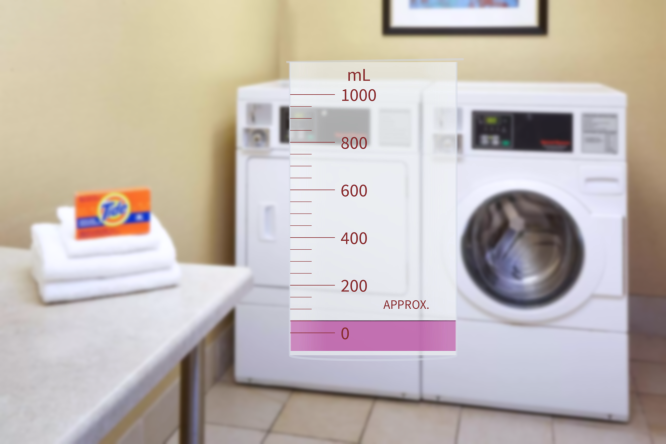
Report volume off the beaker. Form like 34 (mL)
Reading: 50 (mL)
